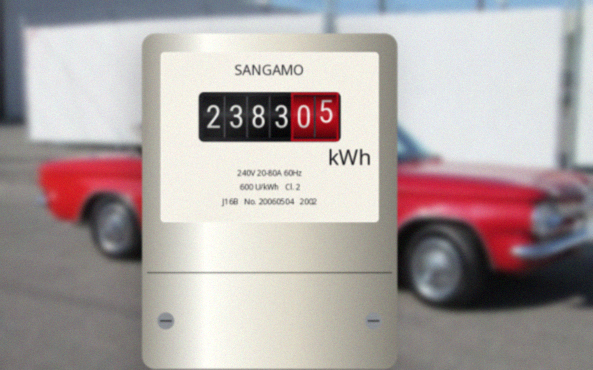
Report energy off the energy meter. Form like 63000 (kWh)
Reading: 2383.05 (kWh)
